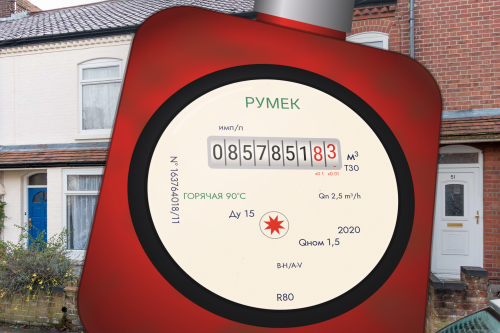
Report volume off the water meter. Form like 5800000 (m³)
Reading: 857851.83 (m³)
